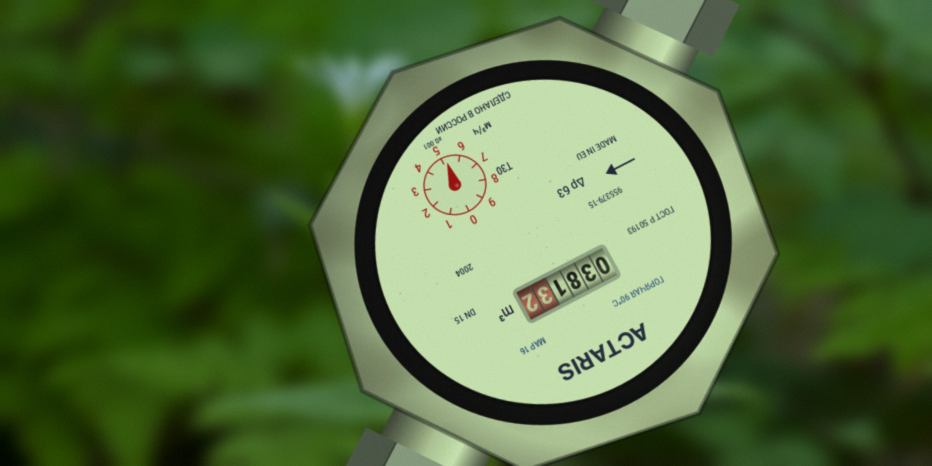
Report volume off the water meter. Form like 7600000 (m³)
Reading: 381.325 (m³)
